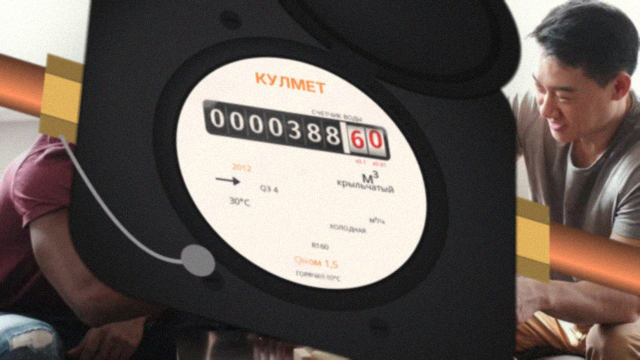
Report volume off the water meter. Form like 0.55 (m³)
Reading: 388.60 (m³)
